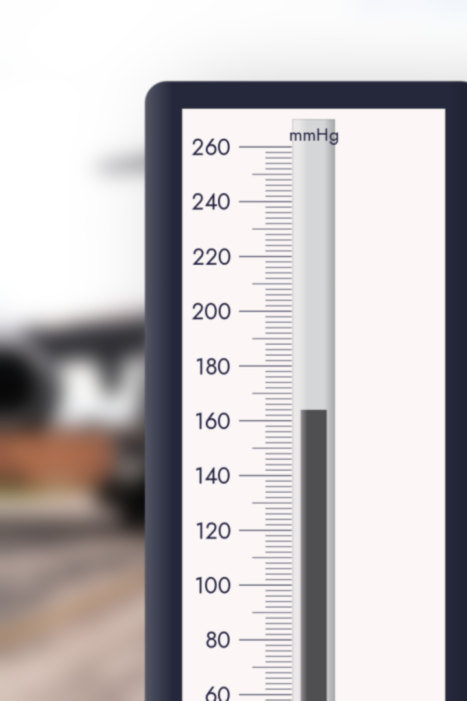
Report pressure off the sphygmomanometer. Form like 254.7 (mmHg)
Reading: 164 (mmHg)
